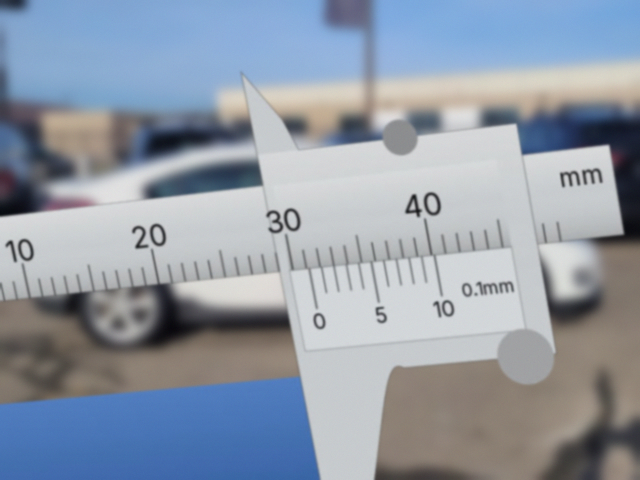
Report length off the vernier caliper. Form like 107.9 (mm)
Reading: 31.2 (mm)
